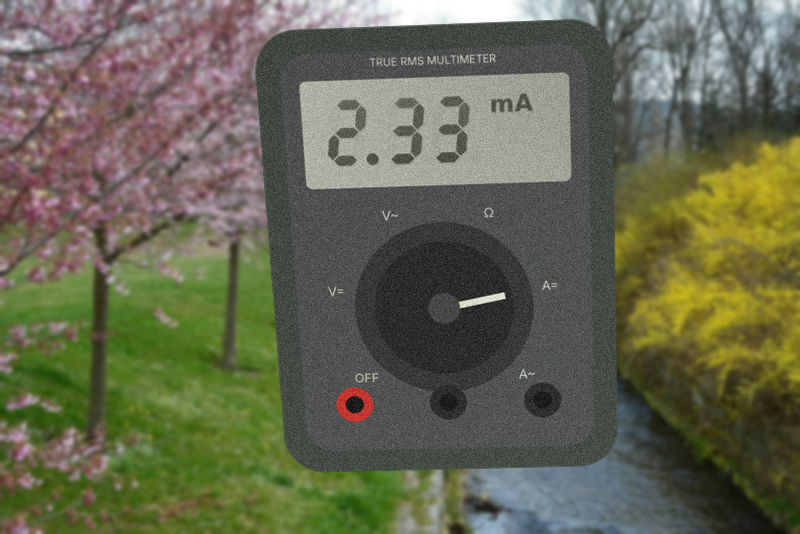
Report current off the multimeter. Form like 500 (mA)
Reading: 2.33 (mA)
